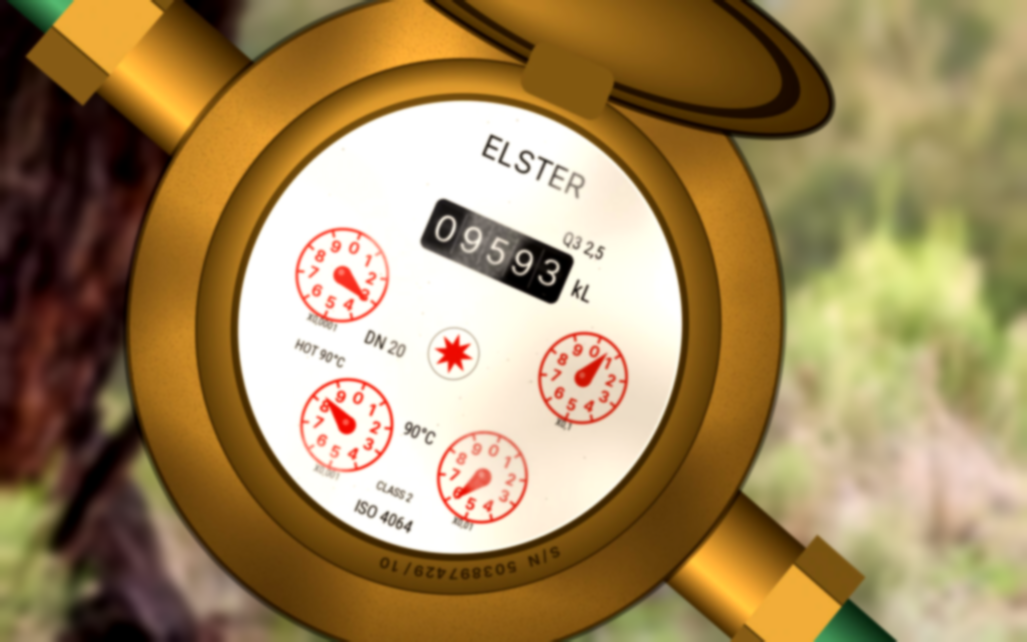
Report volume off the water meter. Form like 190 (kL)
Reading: 9593.0583 (kL)
